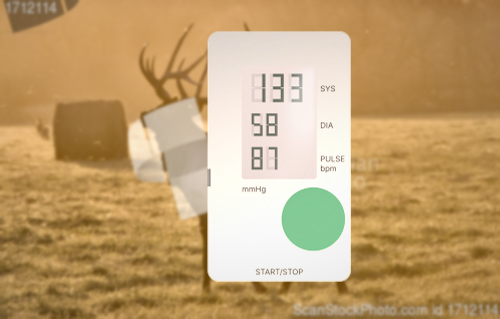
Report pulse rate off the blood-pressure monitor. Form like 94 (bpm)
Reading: 87 (bpm)
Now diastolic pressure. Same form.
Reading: 58 (mmHg)
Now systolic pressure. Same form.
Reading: 133 (mmHg)
